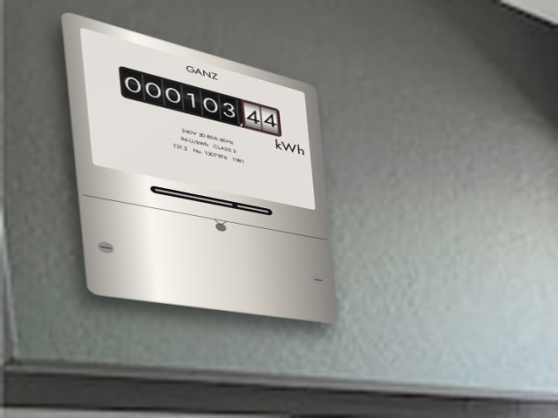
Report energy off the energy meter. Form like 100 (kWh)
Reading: 103.44 (kWh)
